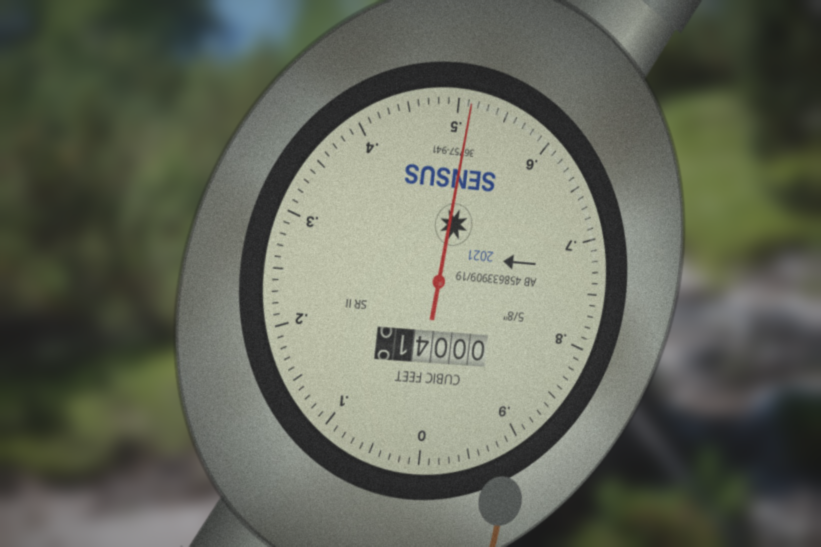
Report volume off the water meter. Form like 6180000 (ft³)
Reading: 418.51 (ft³)
